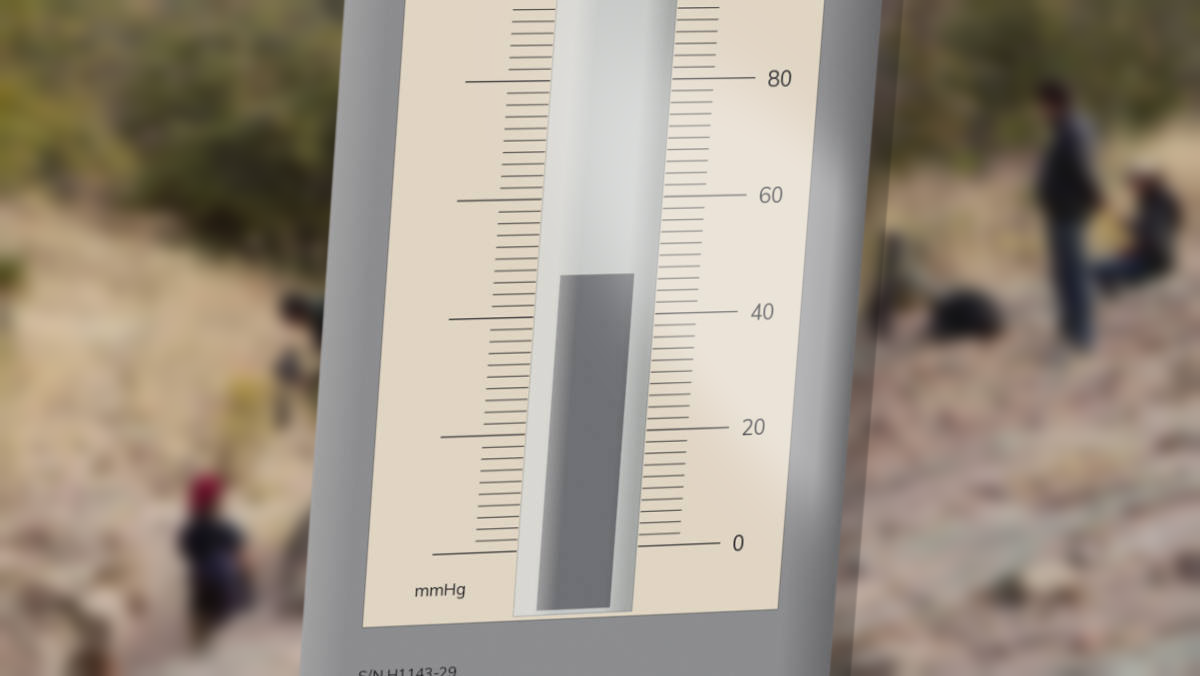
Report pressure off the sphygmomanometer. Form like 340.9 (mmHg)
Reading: 47 (mmHg)
